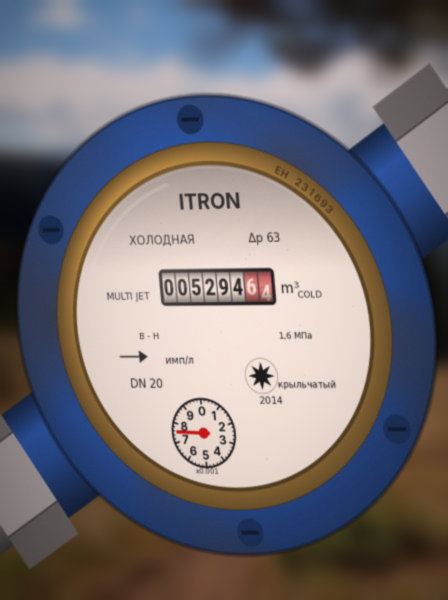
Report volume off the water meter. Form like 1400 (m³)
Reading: 5294.637 (m³)
